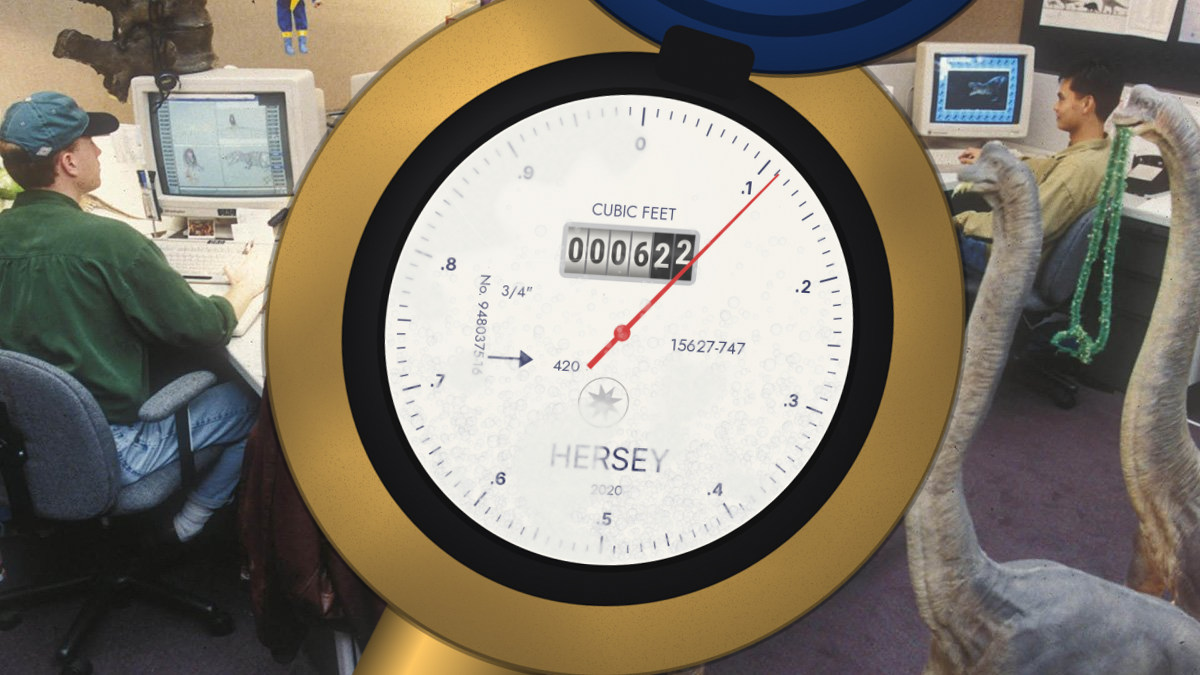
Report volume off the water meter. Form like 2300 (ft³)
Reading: 622.11 (ft³)
